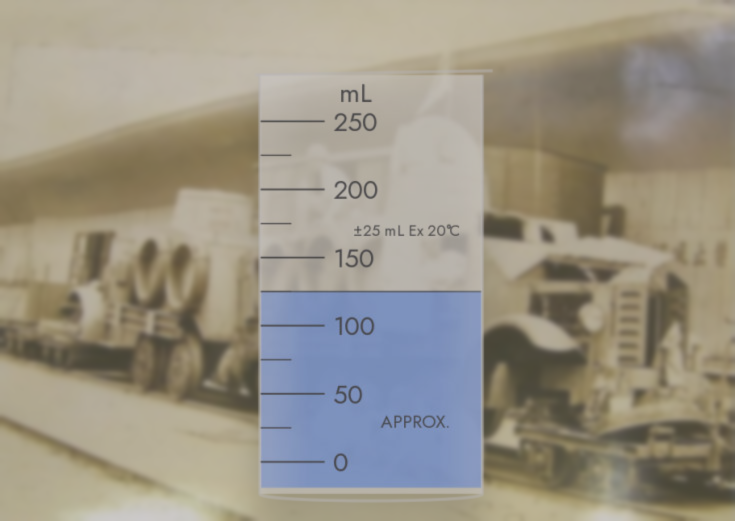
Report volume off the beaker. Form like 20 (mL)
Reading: 125 (mL)
